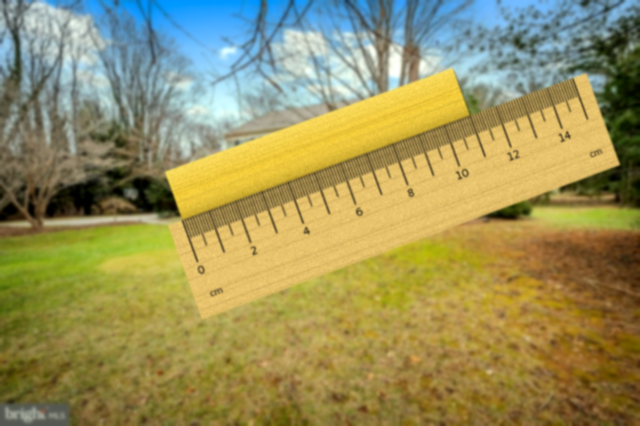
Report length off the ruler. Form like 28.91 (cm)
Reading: 11 (cm)
